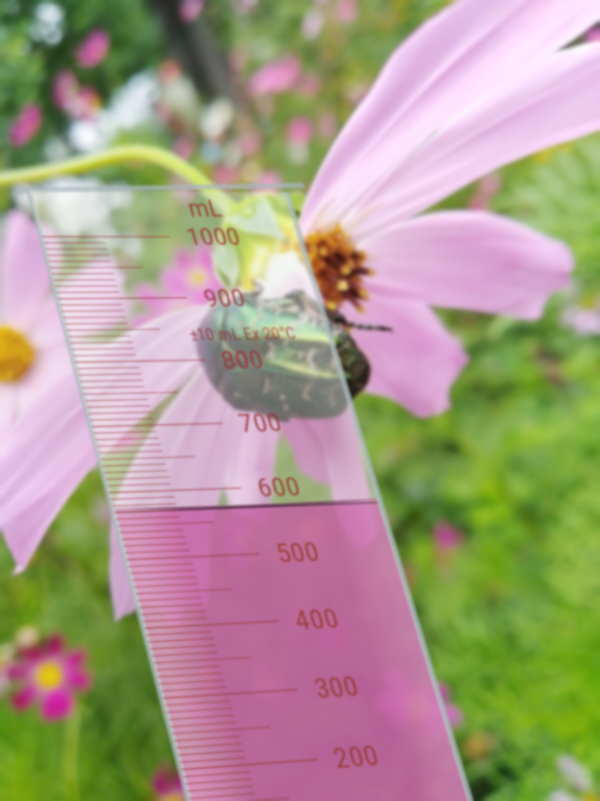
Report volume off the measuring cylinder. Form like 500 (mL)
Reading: 570 (mL)
